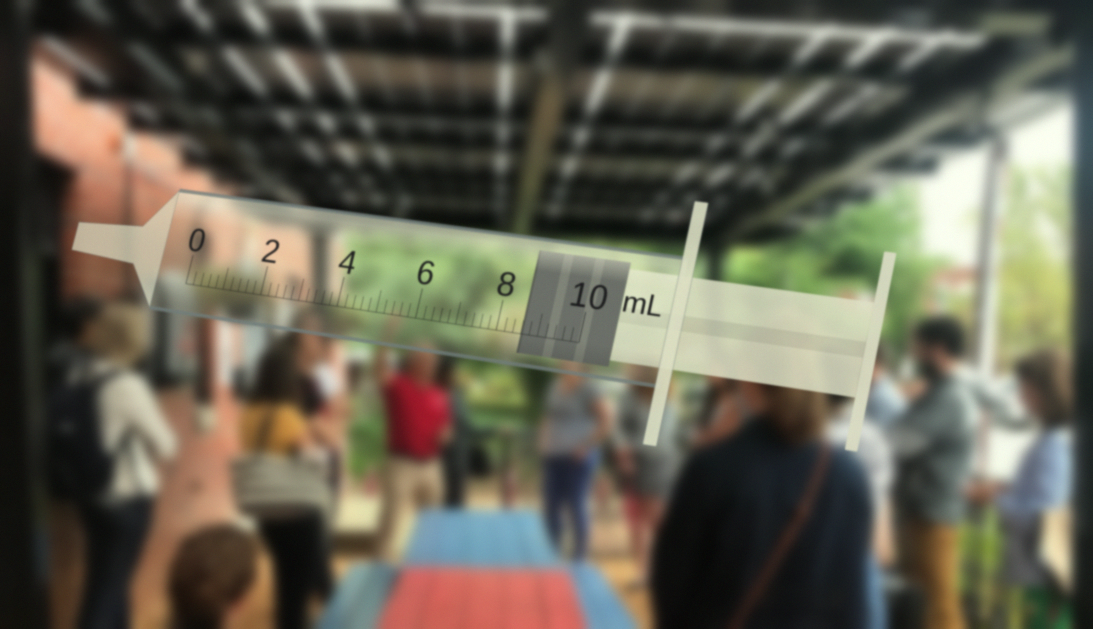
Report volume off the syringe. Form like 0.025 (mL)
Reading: 8.6 (mL)
